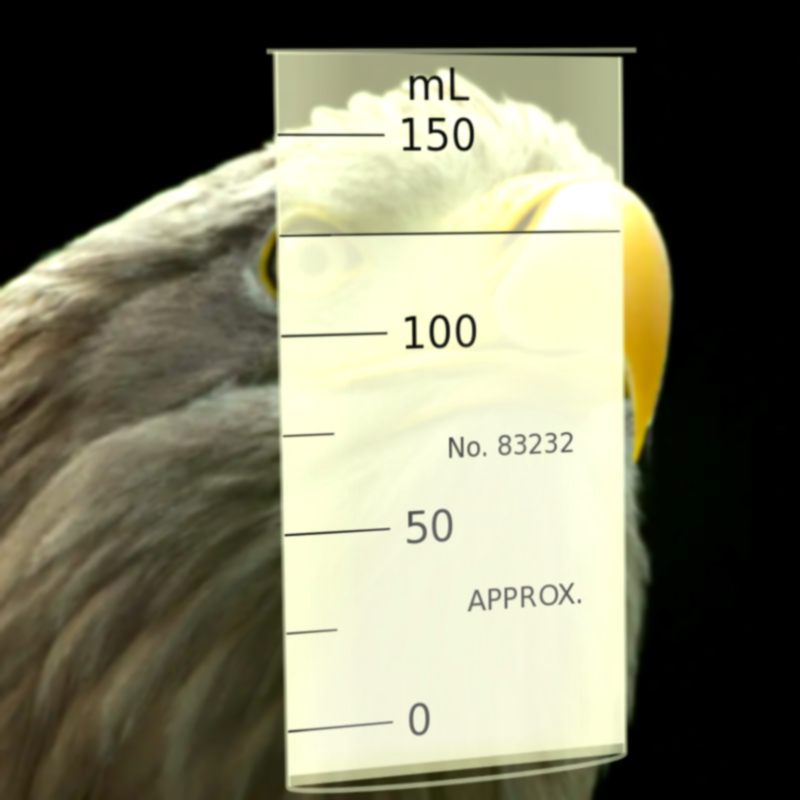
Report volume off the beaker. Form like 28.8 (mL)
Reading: 125 (mL)
